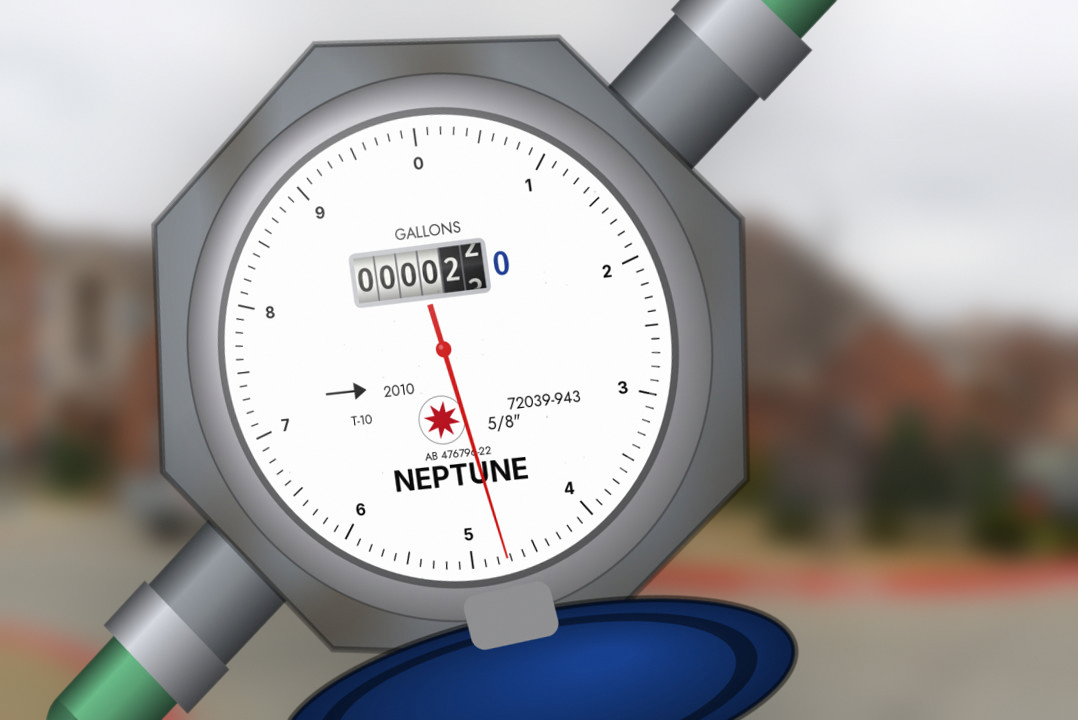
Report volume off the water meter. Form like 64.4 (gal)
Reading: 224.7 (gal)
